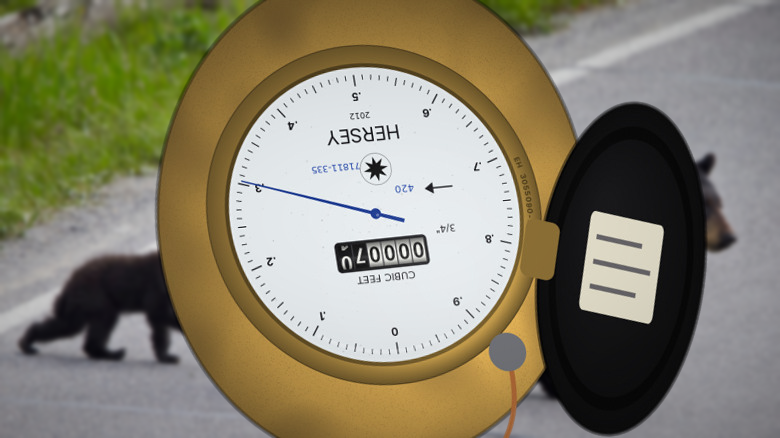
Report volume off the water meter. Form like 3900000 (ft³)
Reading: 70.30 (ft³)
